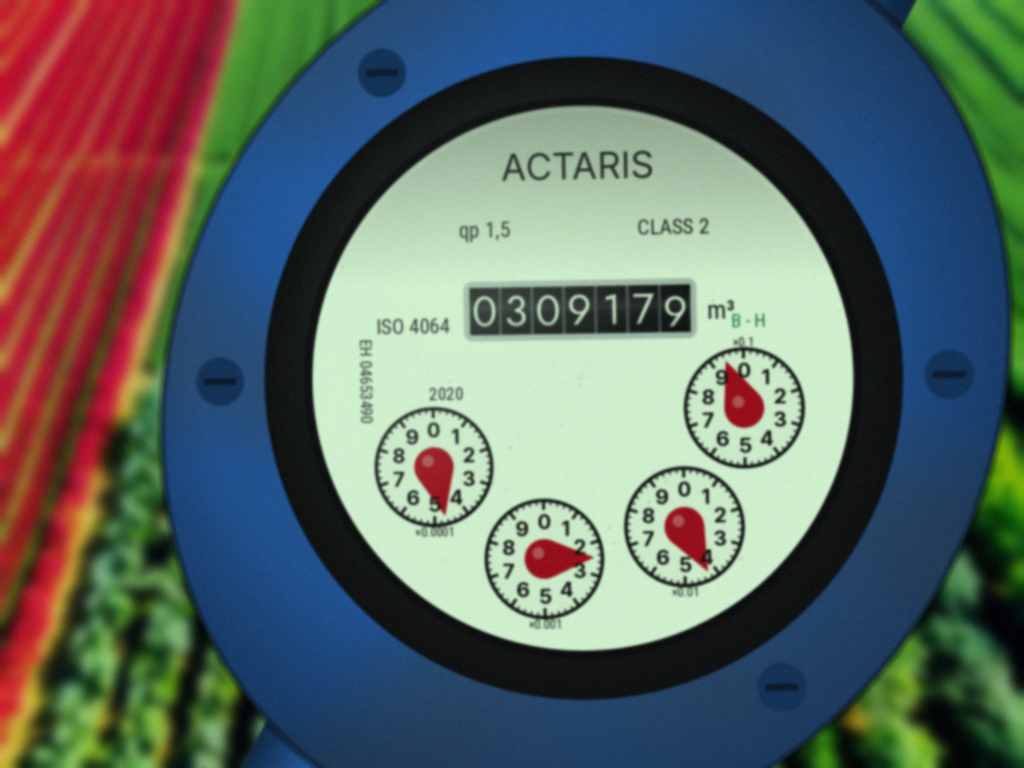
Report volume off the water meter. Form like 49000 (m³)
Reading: 309178.9424 (m³)
